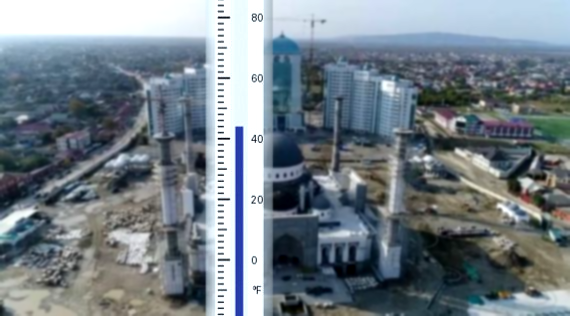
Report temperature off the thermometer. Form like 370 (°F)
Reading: 44 (°F)
